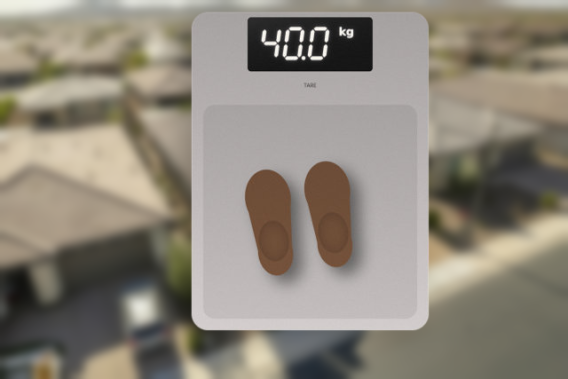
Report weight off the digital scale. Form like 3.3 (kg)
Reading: 40.0 (kg)
